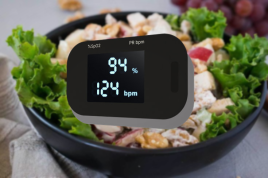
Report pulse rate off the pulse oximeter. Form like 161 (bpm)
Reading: 124 (bpm)
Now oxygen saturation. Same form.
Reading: 94 (%)
